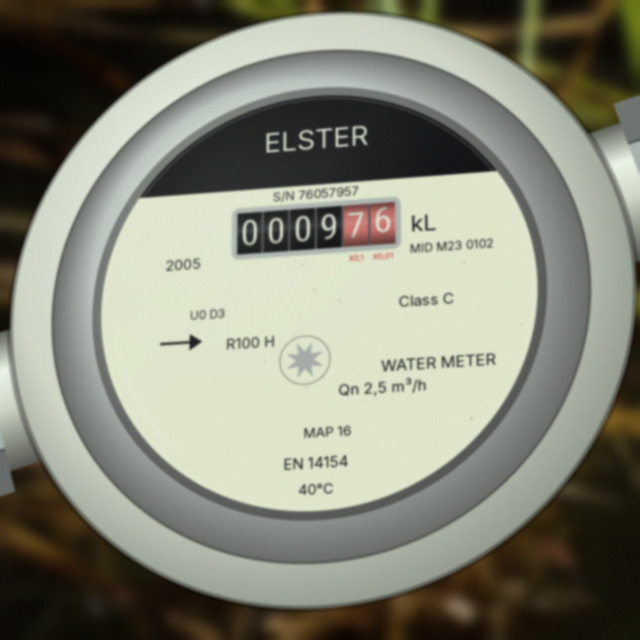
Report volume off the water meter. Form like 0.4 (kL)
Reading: 9.76 (kL)
